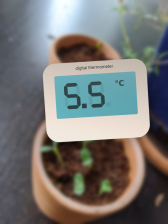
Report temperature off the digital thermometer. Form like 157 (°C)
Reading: 5.5 (°C)
